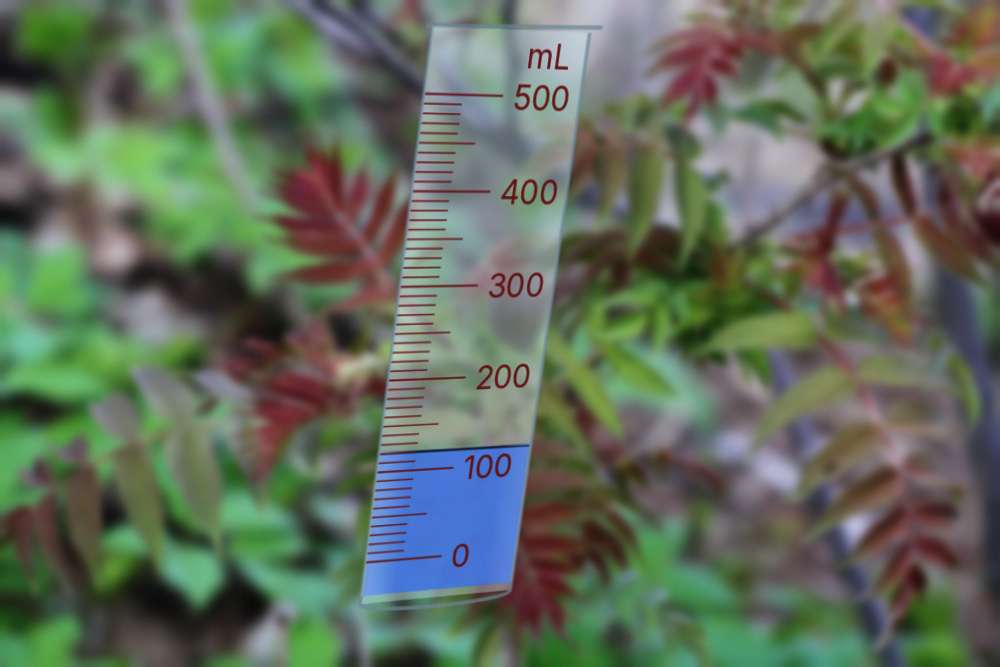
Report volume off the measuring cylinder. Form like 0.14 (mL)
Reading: 120 (mL)
